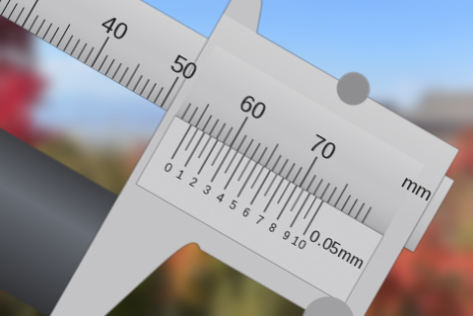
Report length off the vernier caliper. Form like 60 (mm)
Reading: 54.4 (mm)
